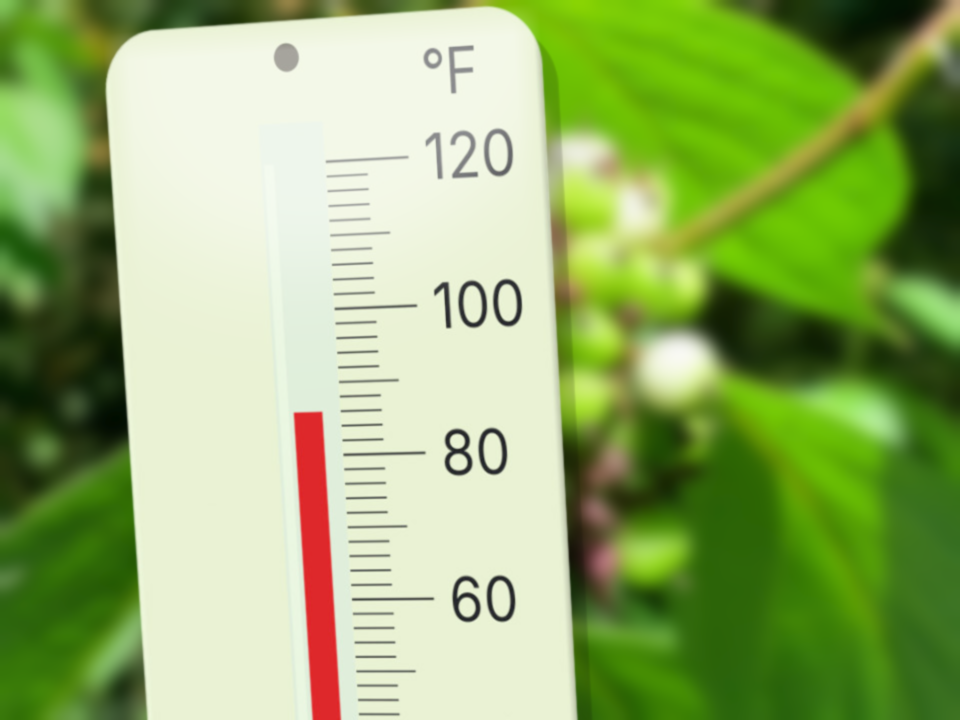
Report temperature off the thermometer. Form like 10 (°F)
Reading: 86 (°F)
